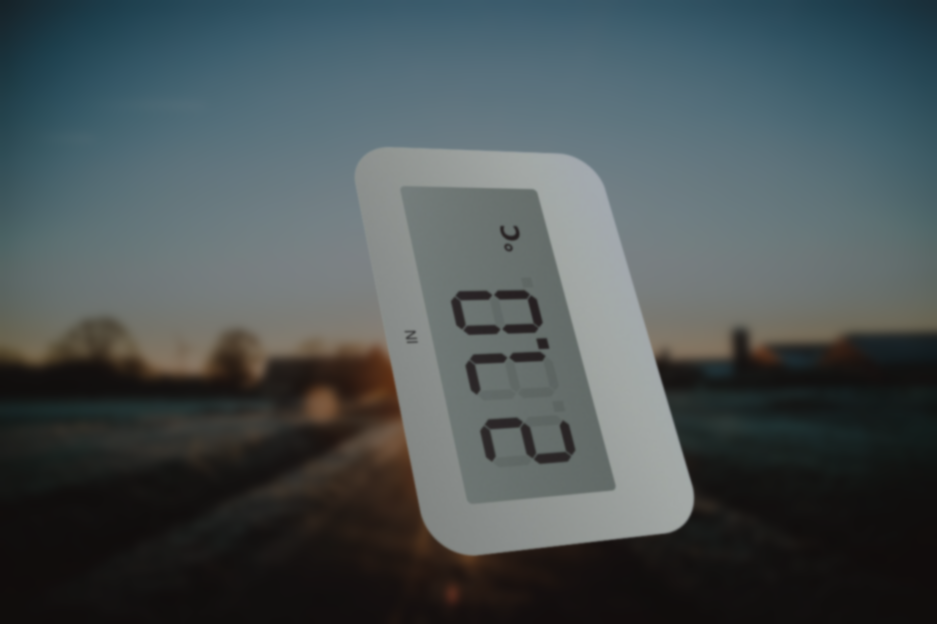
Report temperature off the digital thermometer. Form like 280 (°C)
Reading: 27.0 (°C)
